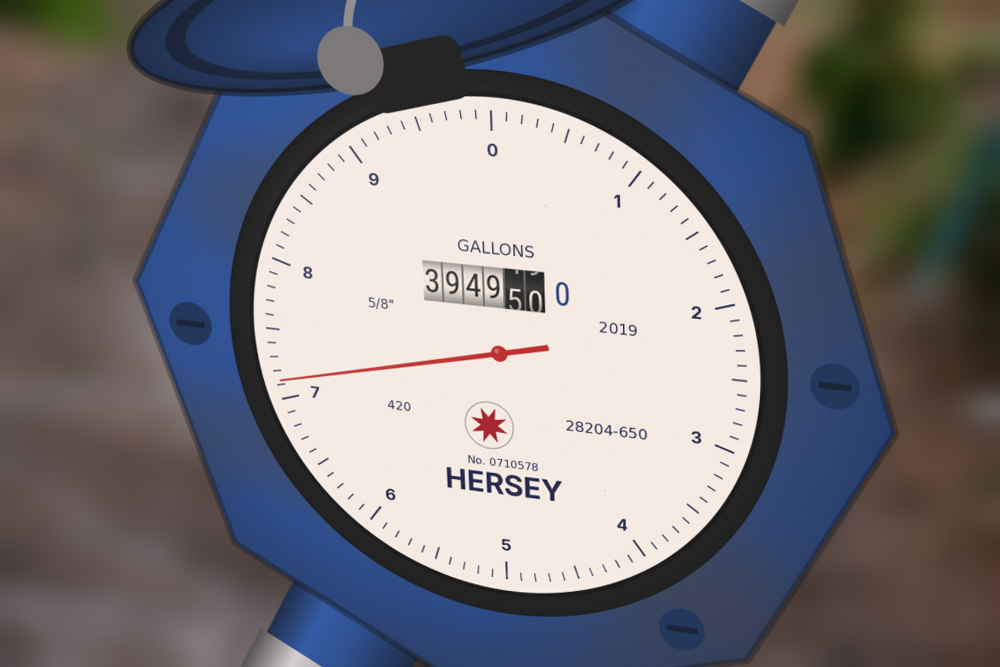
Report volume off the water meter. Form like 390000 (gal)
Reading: 3949497.1 (gal)
